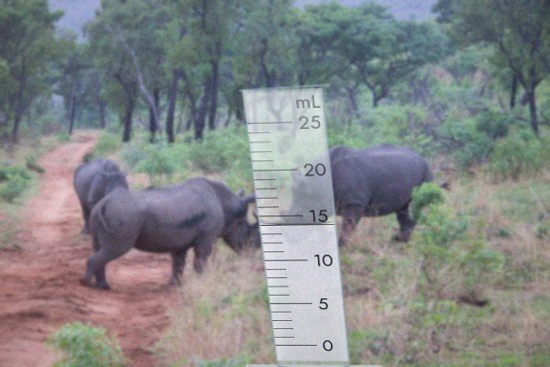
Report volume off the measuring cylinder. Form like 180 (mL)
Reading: 14 (mL)
